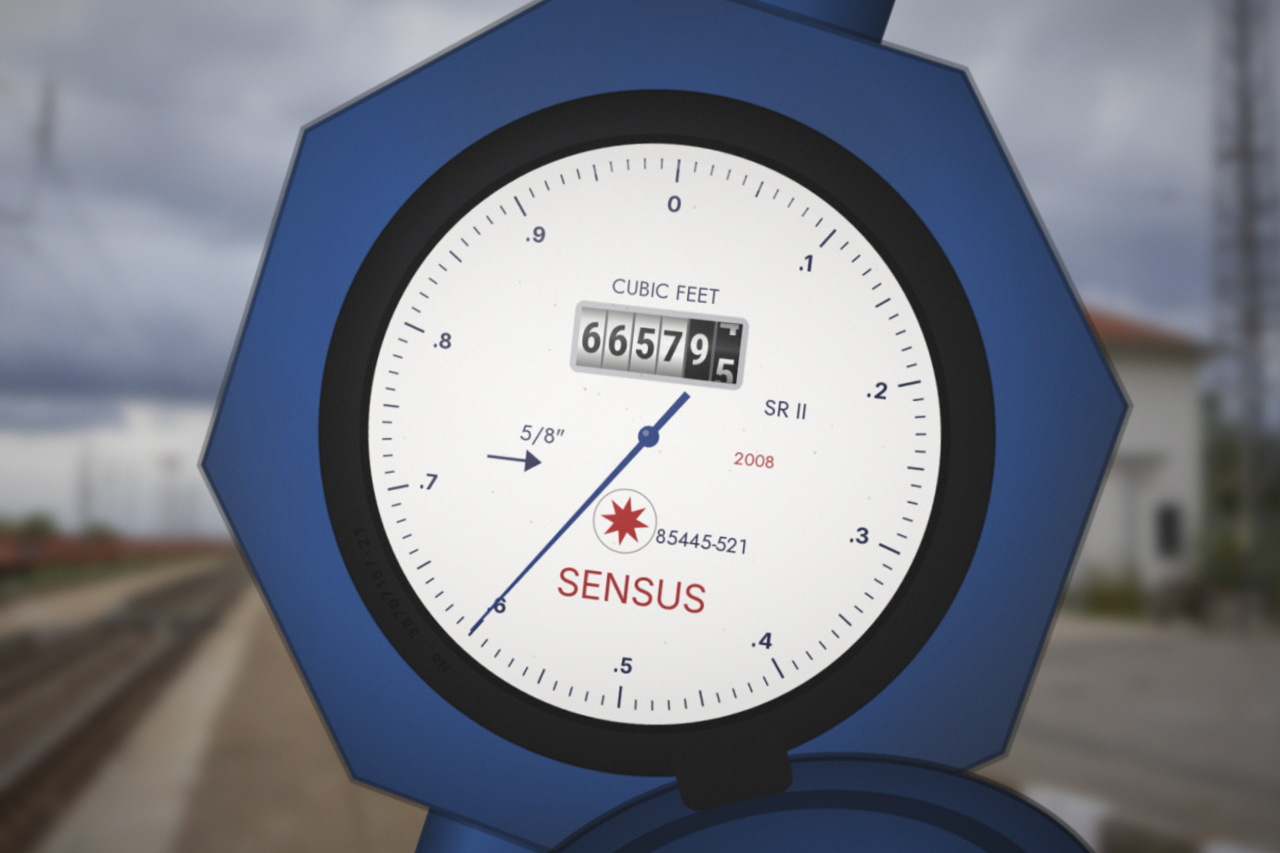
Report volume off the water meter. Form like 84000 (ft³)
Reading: 665794.60 (ft³)
